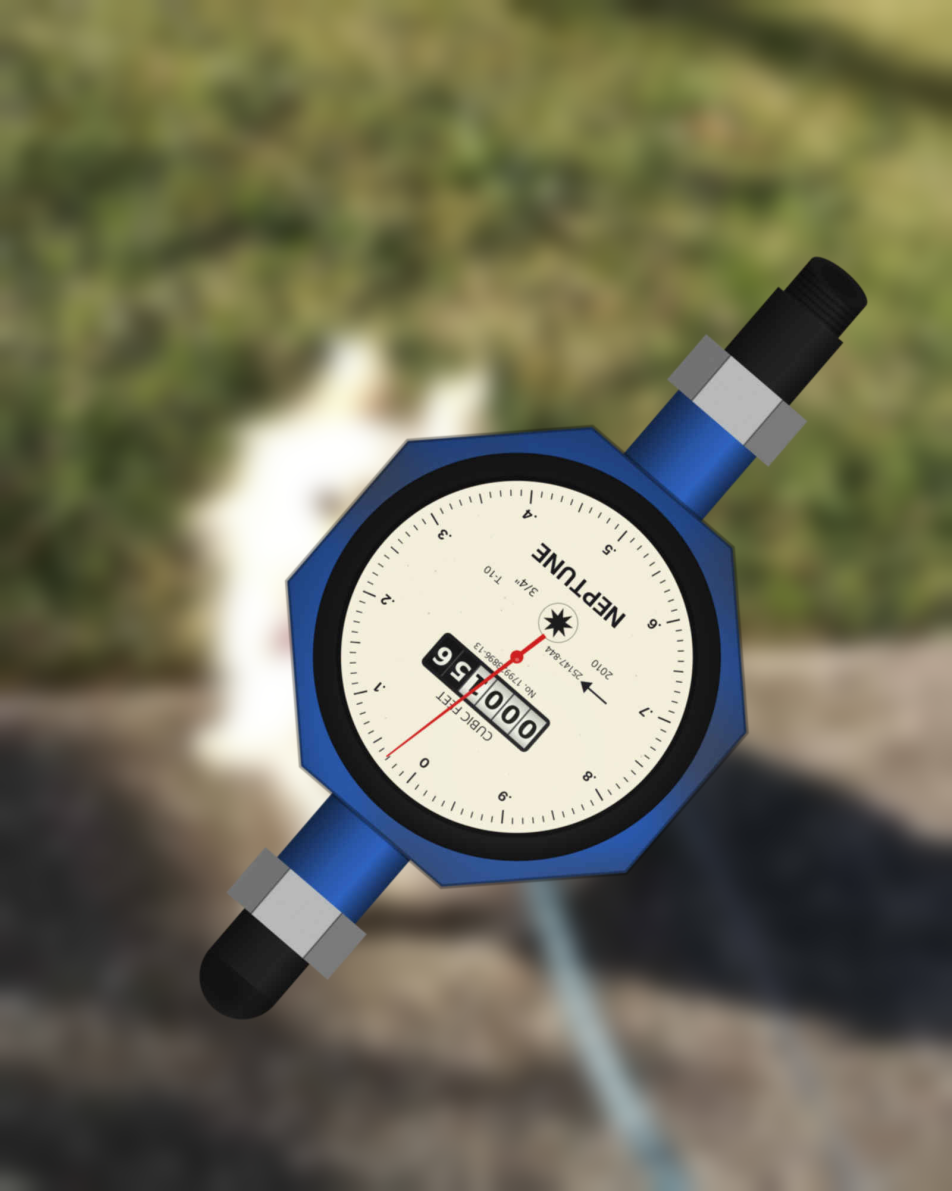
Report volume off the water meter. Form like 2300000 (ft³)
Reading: 156.03 (ft³)
